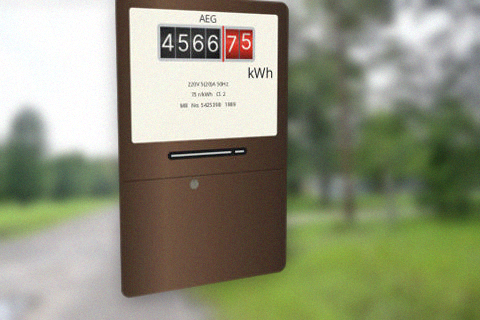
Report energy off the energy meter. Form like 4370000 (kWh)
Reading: 4566.75 (kWh)
